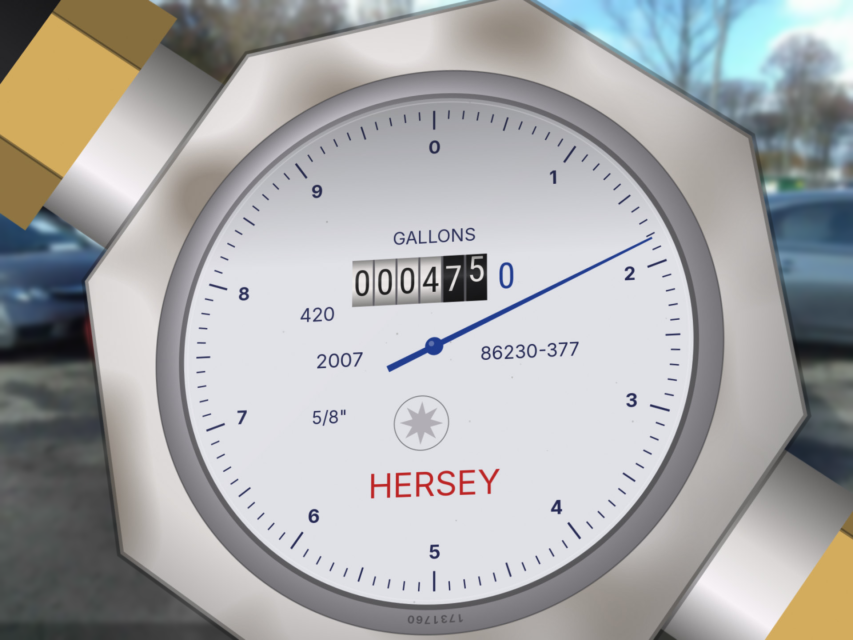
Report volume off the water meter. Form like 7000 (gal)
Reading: 4751.8 (gal)
